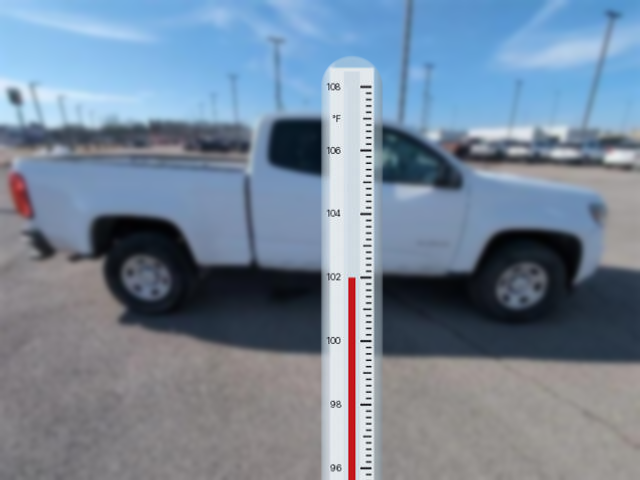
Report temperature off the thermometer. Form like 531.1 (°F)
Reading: 102 (°F)
